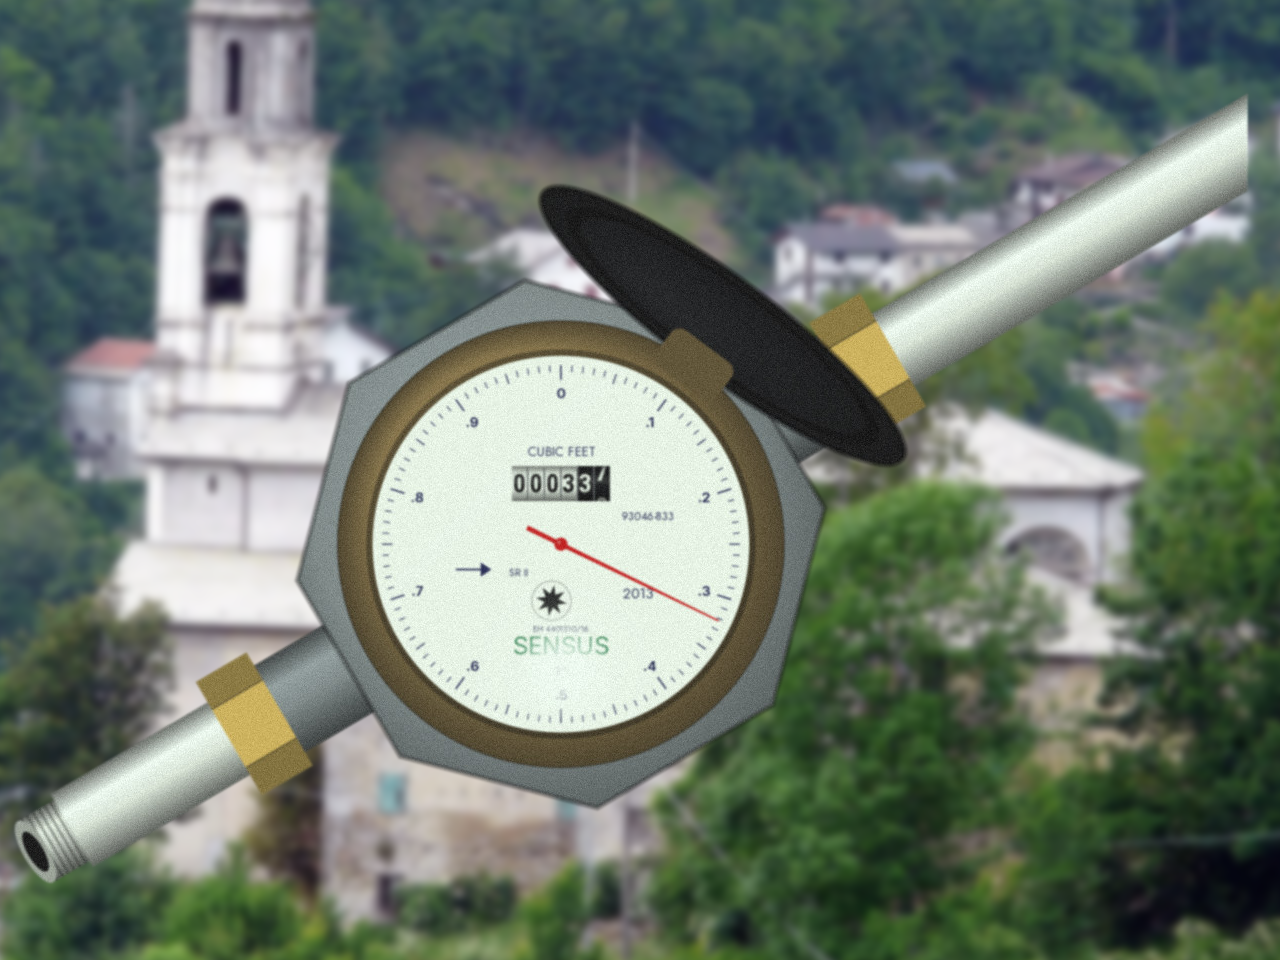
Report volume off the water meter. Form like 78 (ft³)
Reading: 337.32 (ft³)
